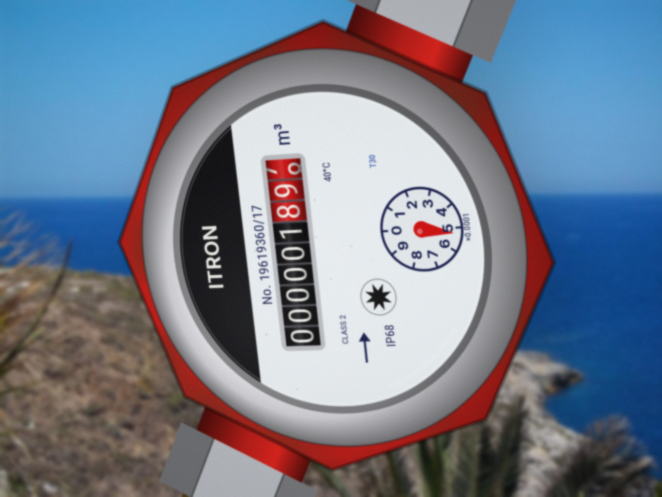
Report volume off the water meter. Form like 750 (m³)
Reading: 1.8975 (m³)
